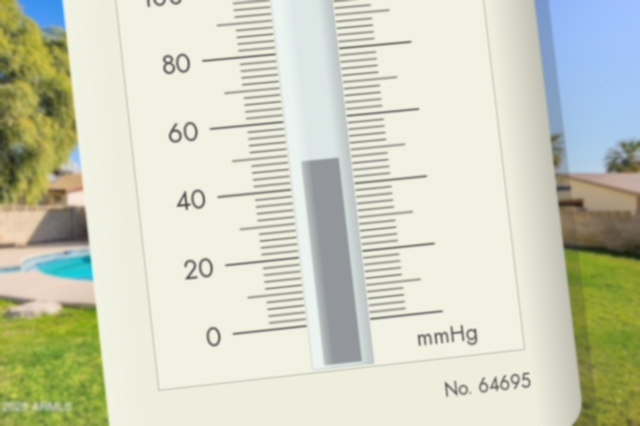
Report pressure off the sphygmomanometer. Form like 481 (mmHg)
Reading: 48 (mmHg)
